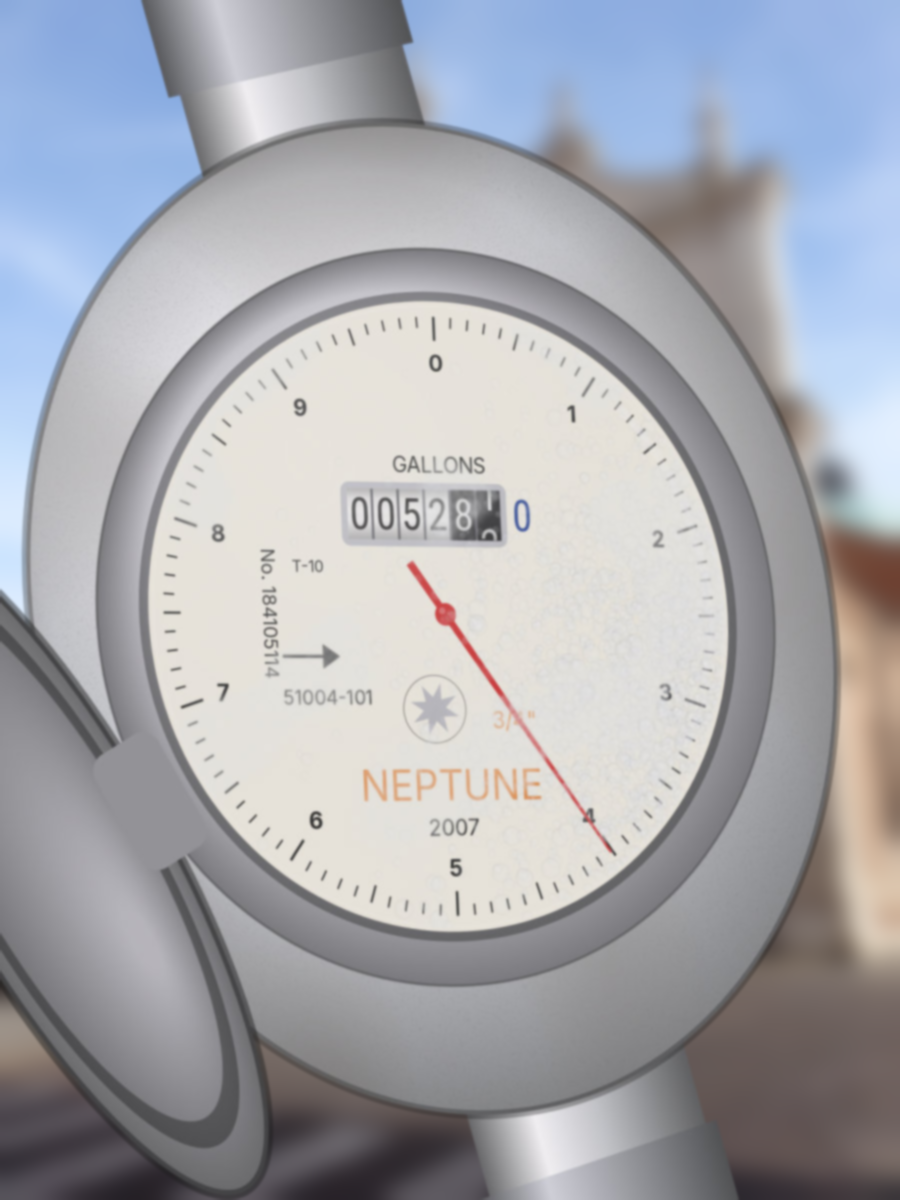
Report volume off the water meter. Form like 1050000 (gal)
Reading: 52814.0 (gal)
